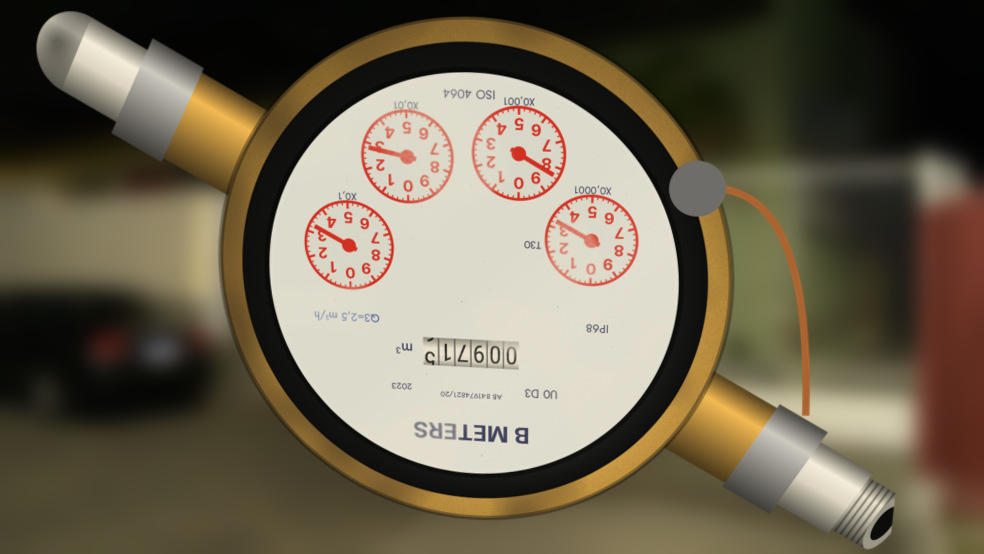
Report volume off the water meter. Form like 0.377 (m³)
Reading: 9715.3283 (m³)
